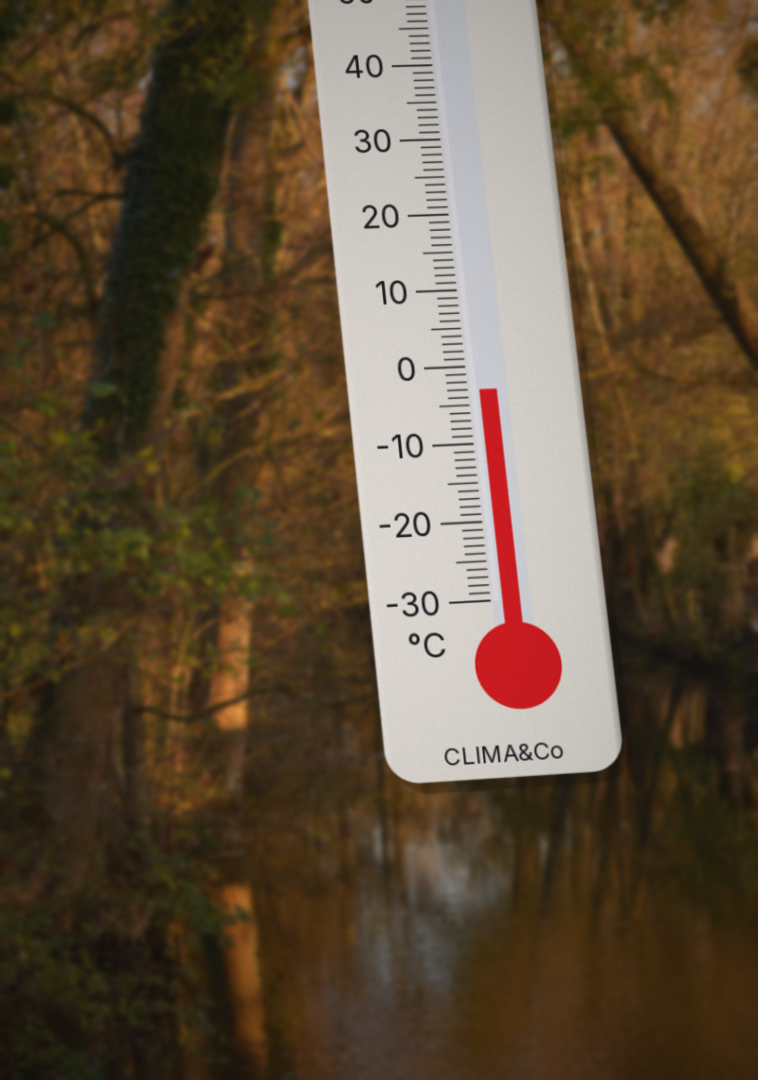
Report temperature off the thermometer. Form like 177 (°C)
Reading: -3 (°C)
